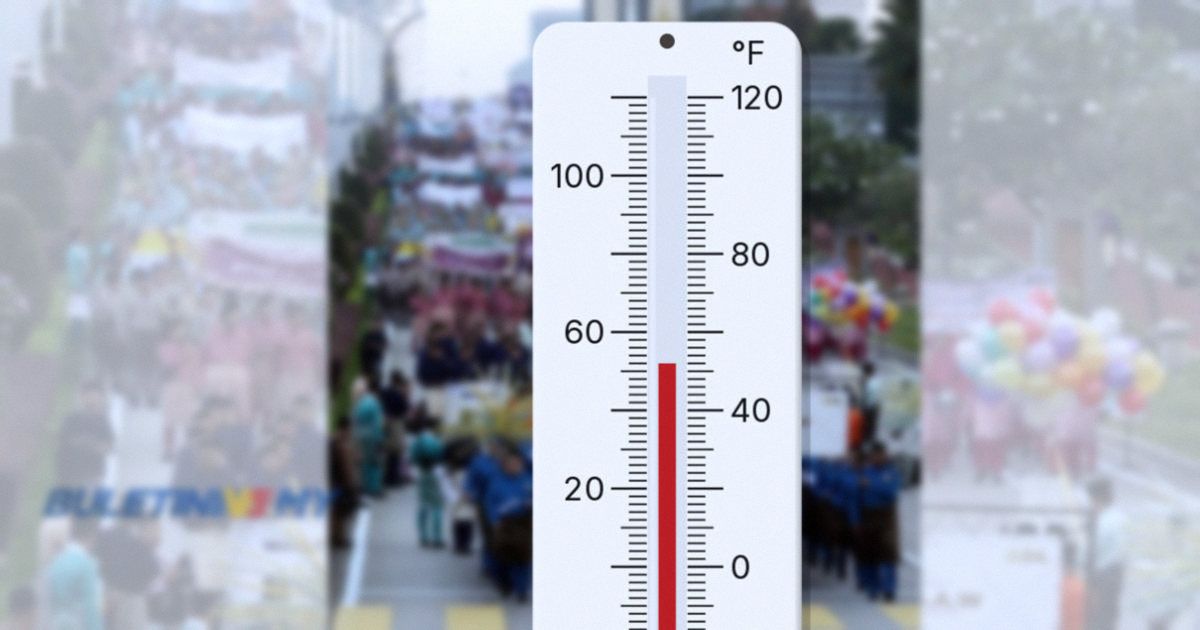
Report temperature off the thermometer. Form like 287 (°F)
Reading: 52 (°F)
